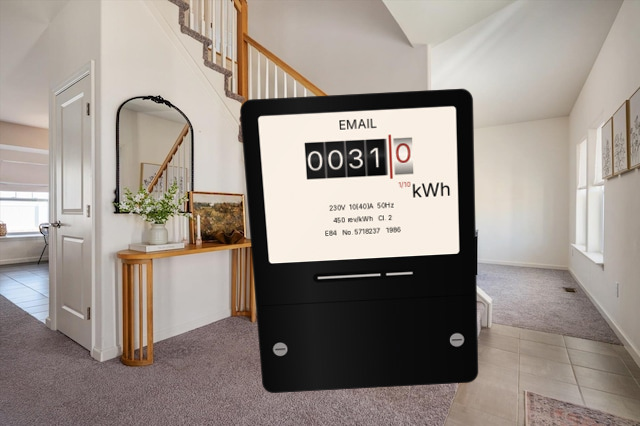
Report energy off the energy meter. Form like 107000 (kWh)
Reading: 31.0 (kWh)
